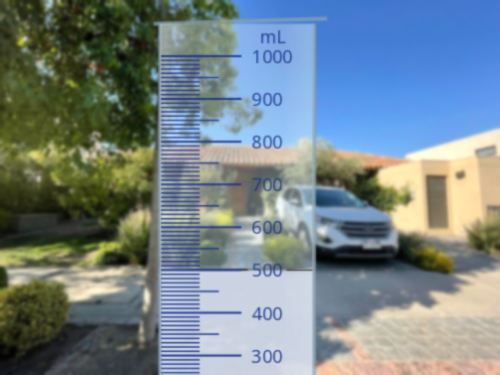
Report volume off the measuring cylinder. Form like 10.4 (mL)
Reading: 500 (mL)
